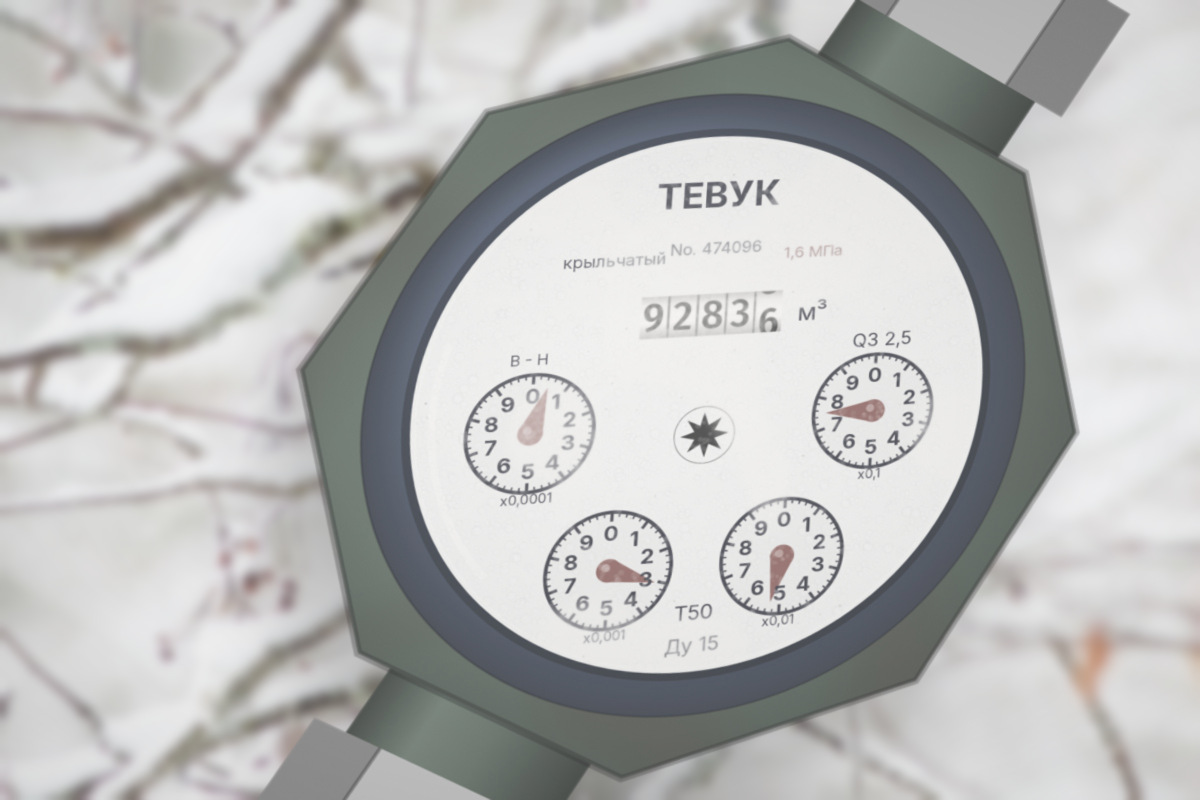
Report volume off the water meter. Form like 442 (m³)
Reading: 92835.7530 (m³)
